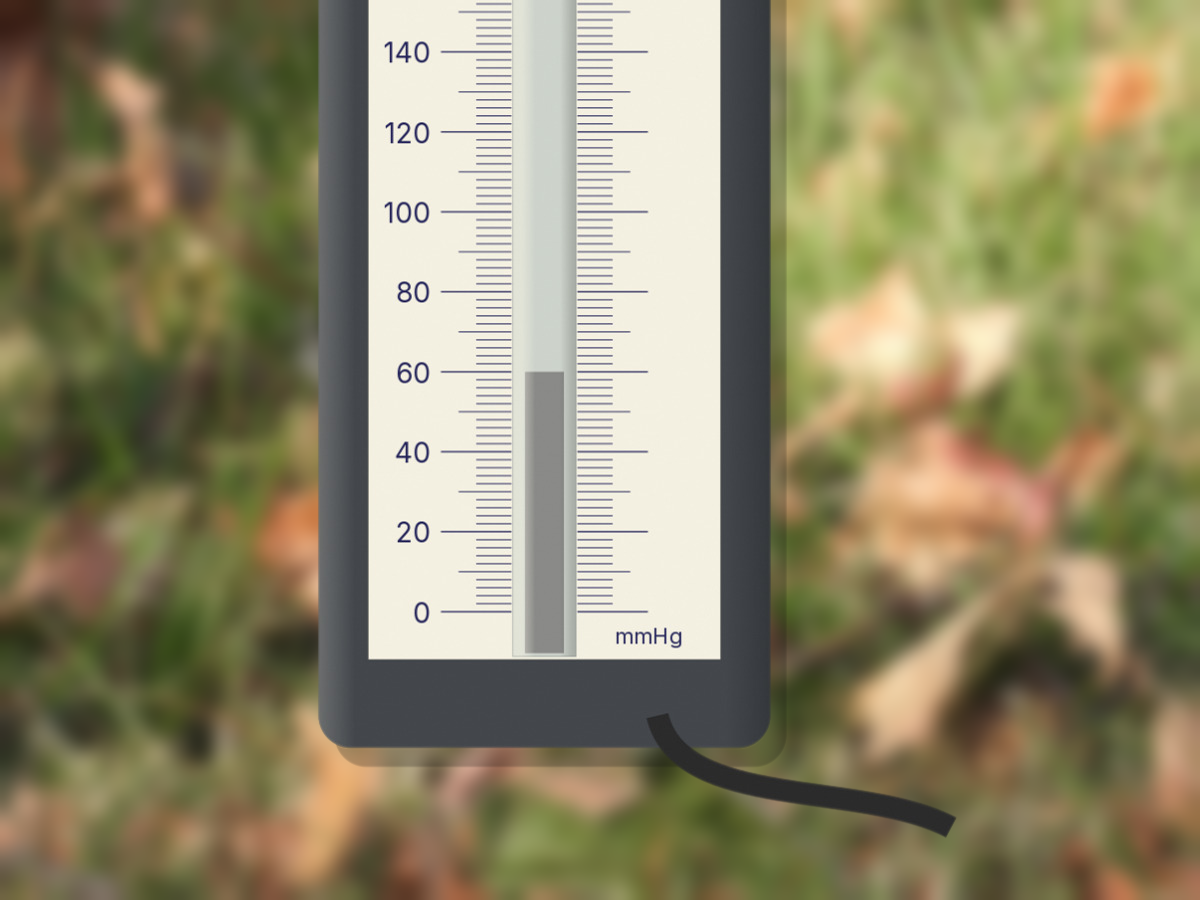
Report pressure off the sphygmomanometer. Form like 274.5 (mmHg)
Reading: 60 (mmHg)
